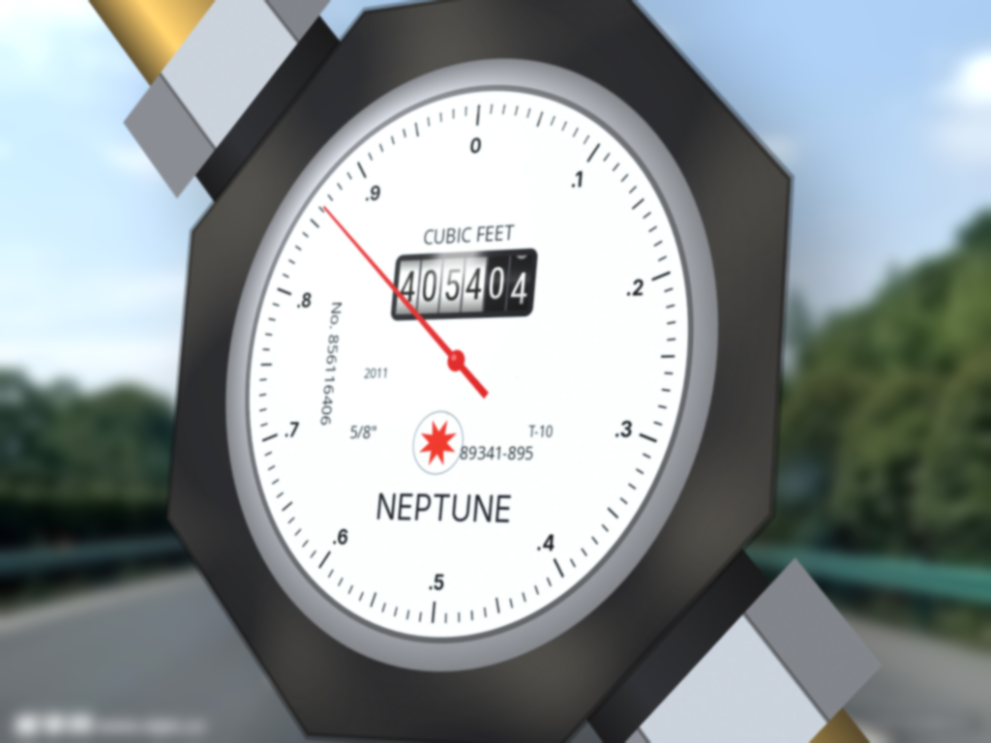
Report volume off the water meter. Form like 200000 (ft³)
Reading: 405403.86 (ft³)
